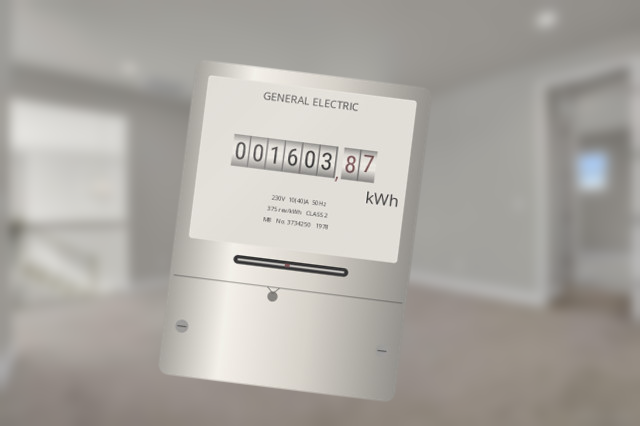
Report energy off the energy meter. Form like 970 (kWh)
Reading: 1603.87 (kWh)
